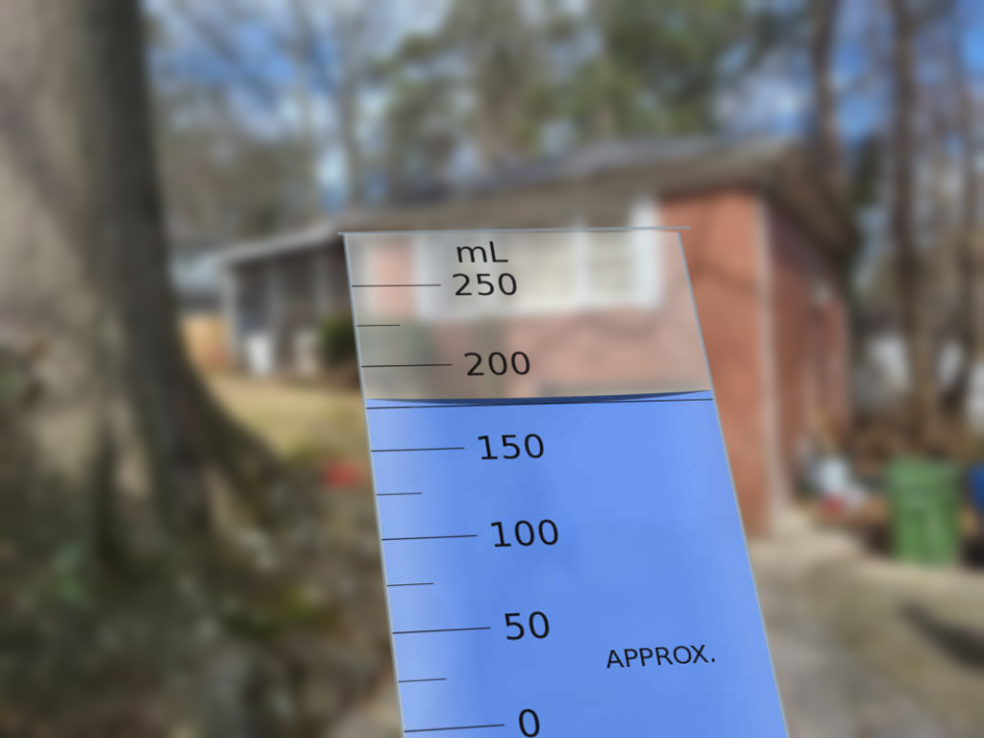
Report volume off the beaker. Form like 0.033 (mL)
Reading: 175 (mL)
